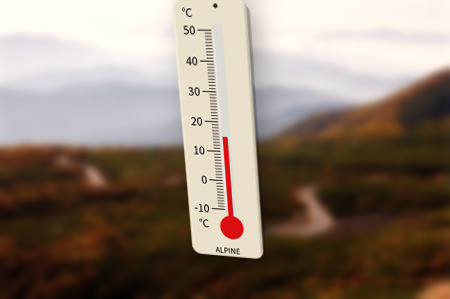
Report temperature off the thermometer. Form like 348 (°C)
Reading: 15 (°C)
